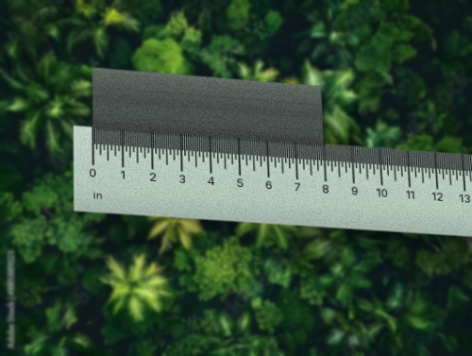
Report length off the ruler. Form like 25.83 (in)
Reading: 8 (in)
